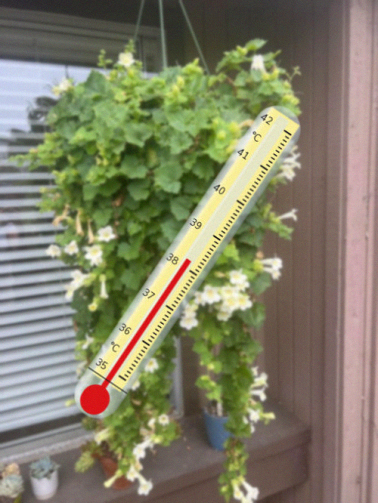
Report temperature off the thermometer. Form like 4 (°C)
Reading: 38.2 (°C)
